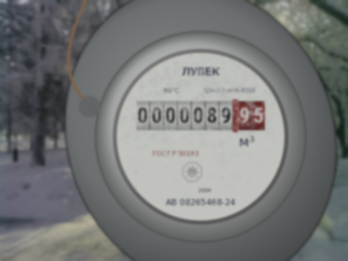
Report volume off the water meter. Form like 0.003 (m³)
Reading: 89.95 (m³)
